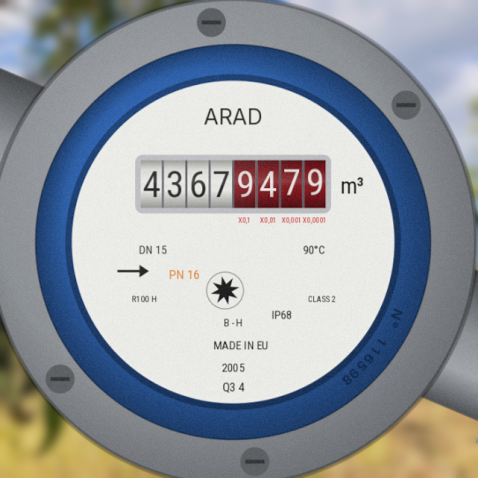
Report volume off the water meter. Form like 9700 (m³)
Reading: 4367.9479 (m³)
